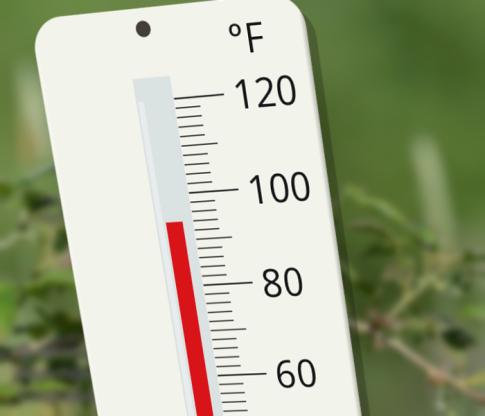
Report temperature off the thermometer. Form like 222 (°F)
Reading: 94 (°F)
